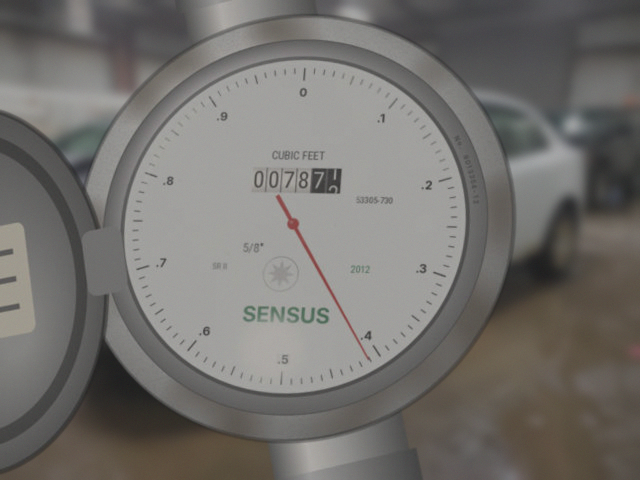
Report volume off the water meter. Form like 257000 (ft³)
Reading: 7871.41 (ft³)
